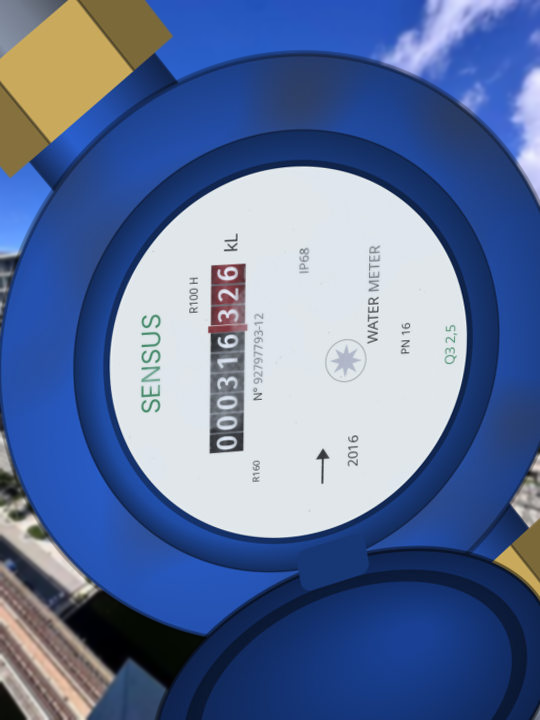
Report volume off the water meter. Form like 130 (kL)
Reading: 316.326 (kL)
